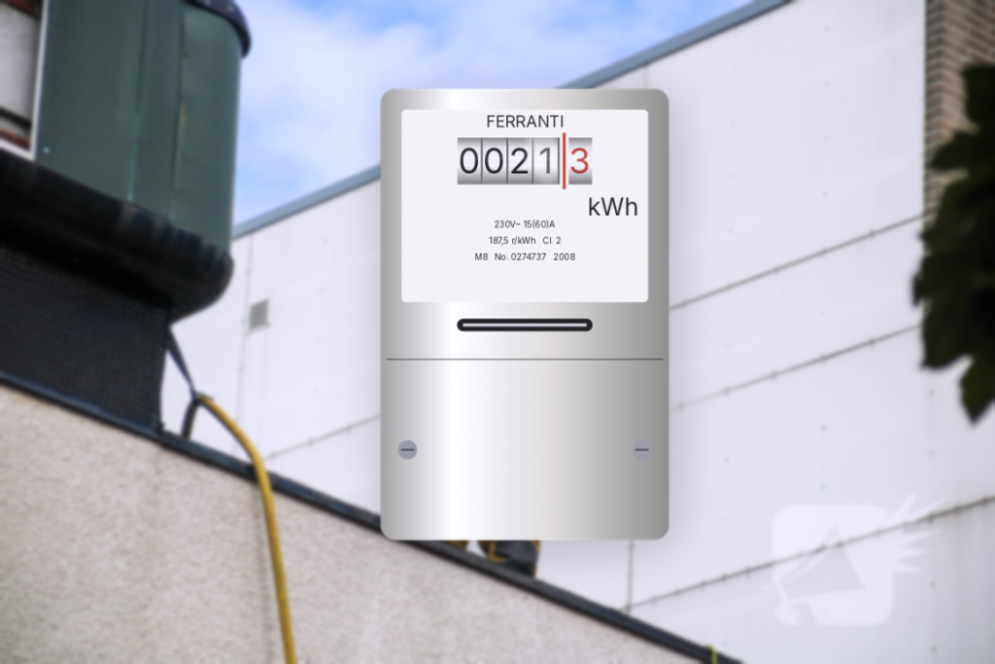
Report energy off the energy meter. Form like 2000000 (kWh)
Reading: 21.3 (kWh)
